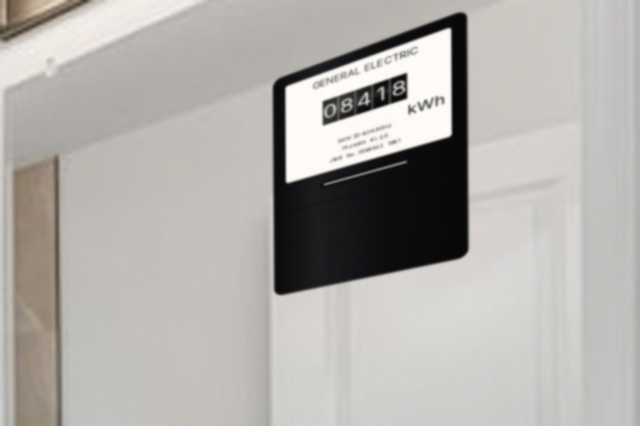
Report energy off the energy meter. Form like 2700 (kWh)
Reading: 8418 (kWh)
